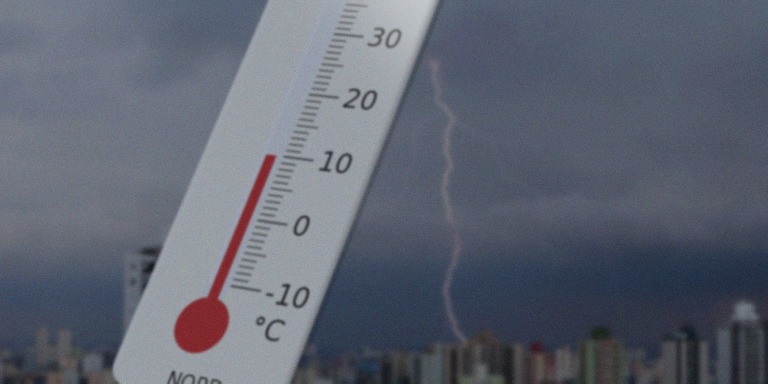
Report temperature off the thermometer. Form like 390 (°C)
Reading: 10 (°C)
